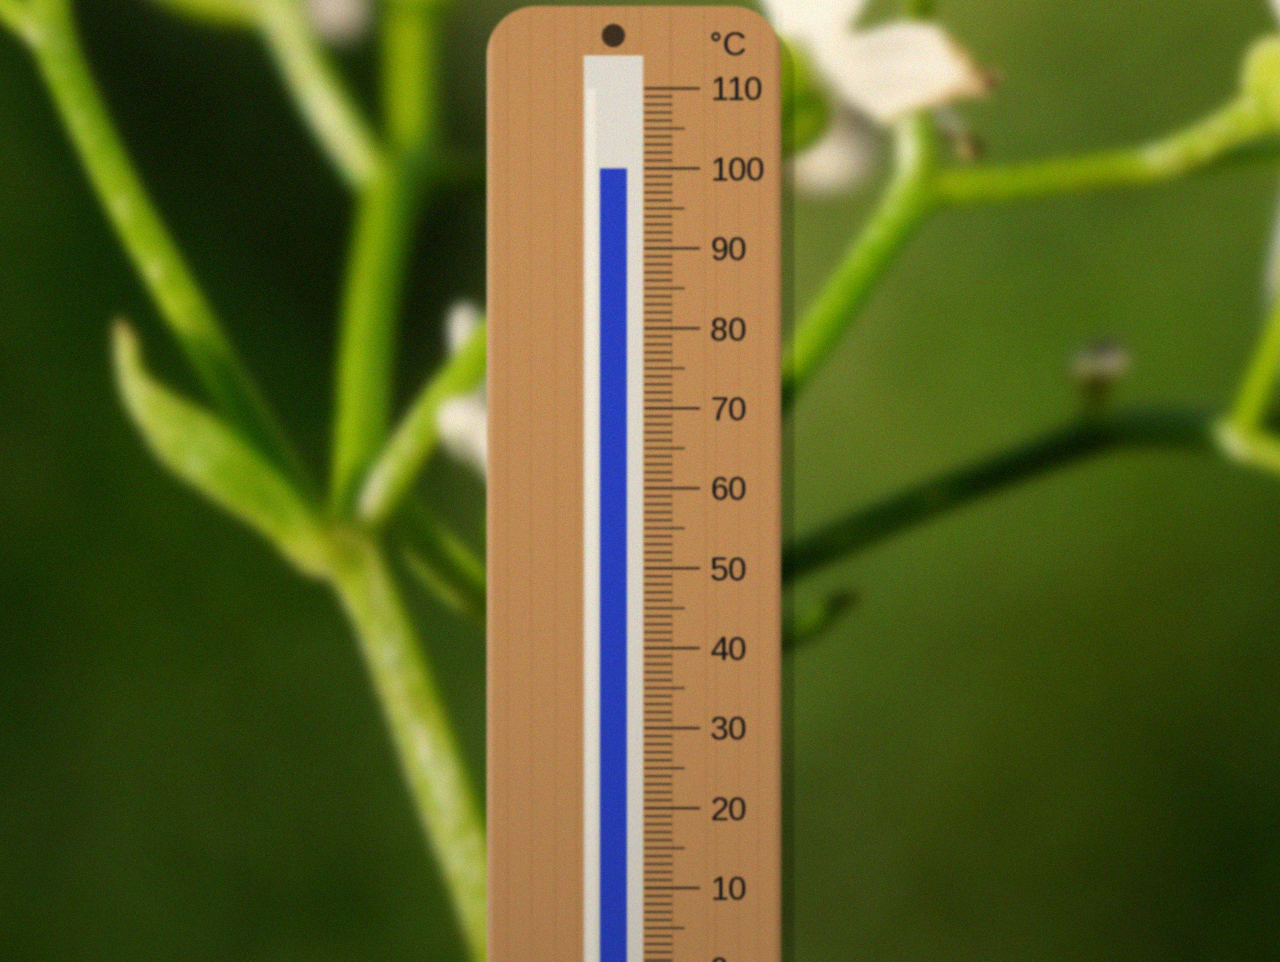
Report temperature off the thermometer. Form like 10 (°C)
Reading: 100 (°C)
